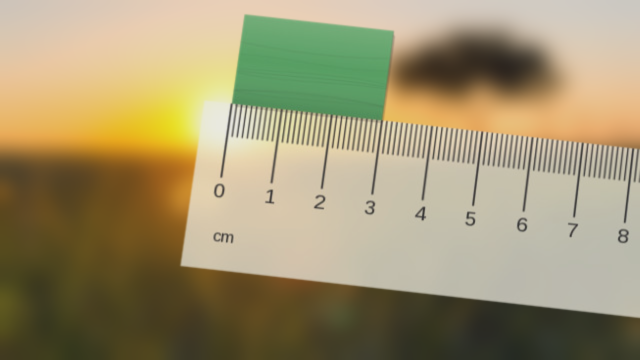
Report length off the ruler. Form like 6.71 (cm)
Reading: 3 (cm)
